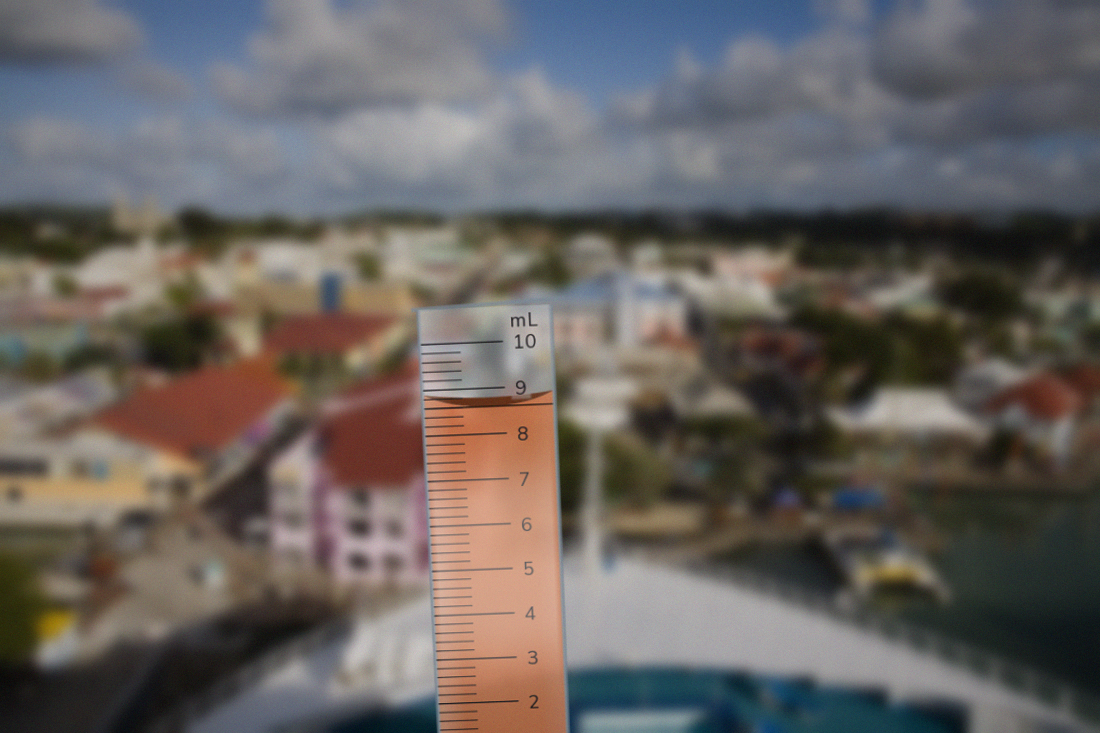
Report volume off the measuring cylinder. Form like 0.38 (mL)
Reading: 8.6 (mL)
